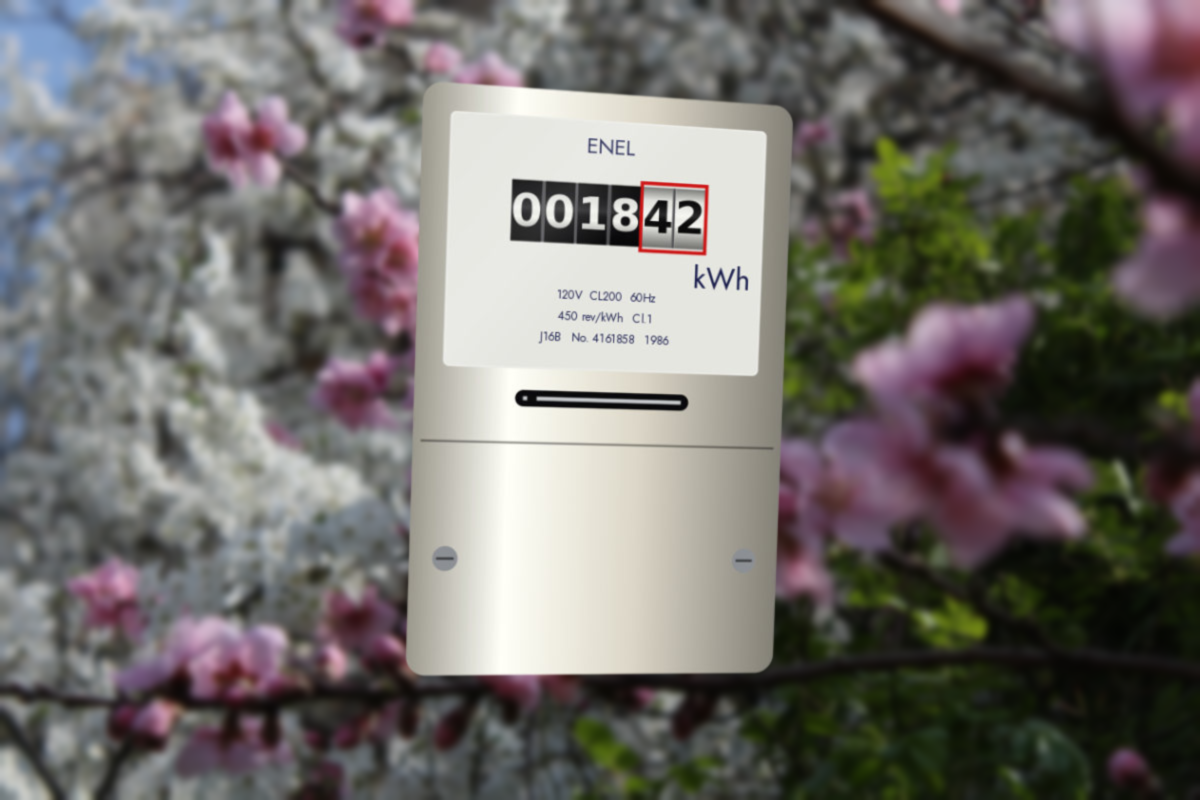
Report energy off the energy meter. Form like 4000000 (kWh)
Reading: 18.42 (kWh)
